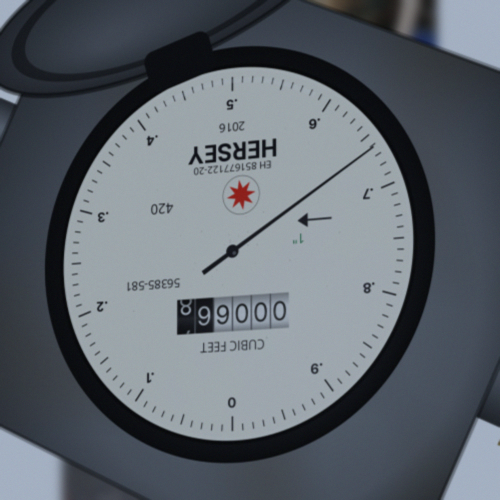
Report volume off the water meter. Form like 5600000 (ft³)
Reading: 667.66 (ft³)
